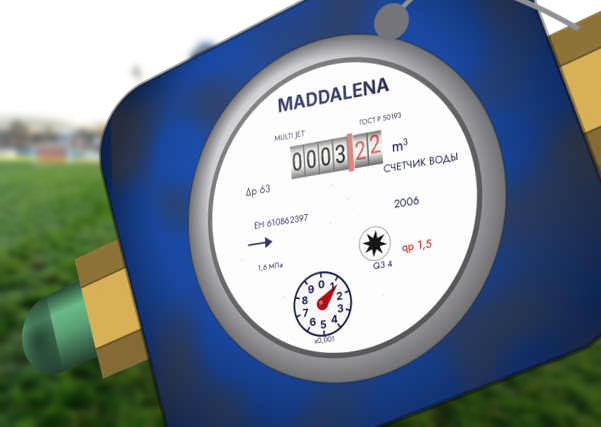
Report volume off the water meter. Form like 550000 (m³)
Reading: 3.221 (m³)
